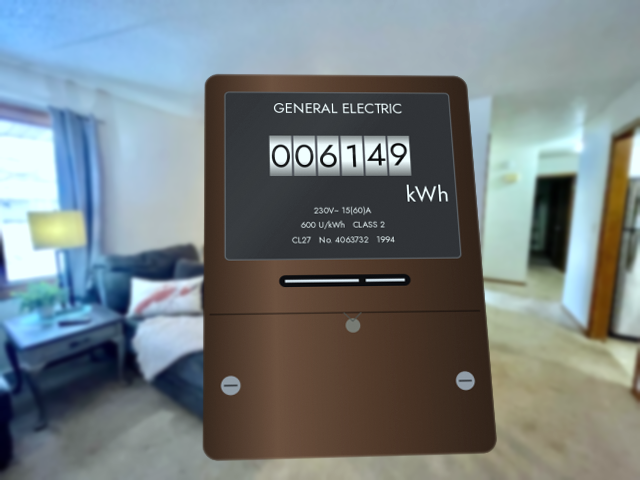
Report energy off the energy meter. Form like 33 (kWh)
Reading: 6149 (kWh)
